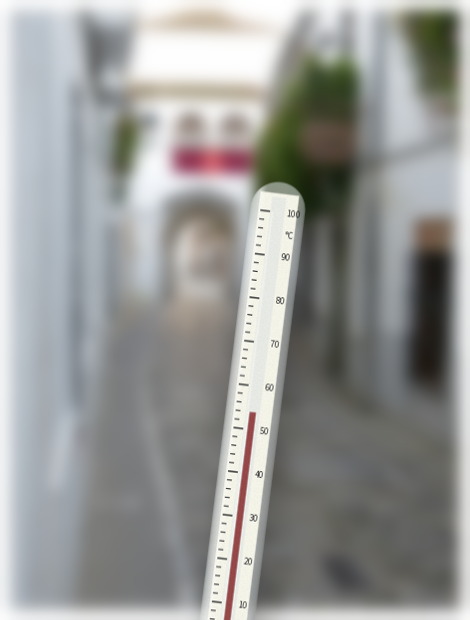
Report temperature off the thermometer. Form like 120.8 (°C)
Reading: 54 (°C)
